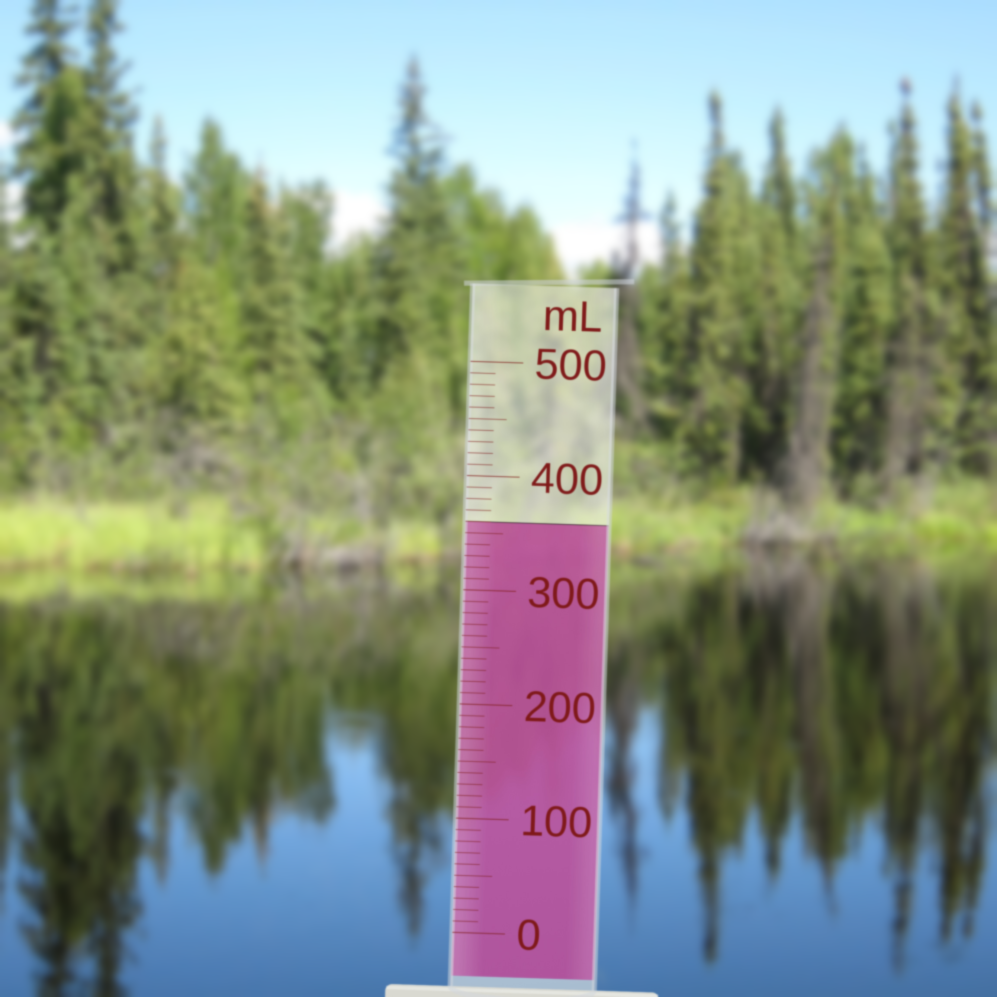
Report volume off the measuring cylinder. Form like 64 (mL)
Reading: 360 (mL)
